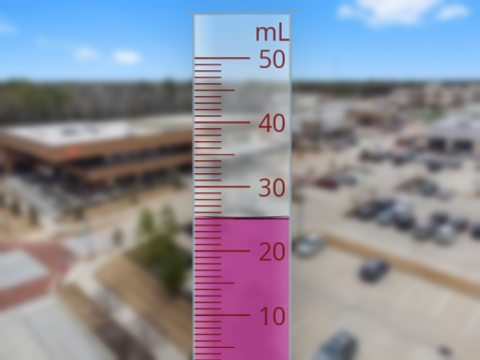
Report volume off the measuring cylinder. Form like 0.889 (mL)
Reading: 25 (mL)
